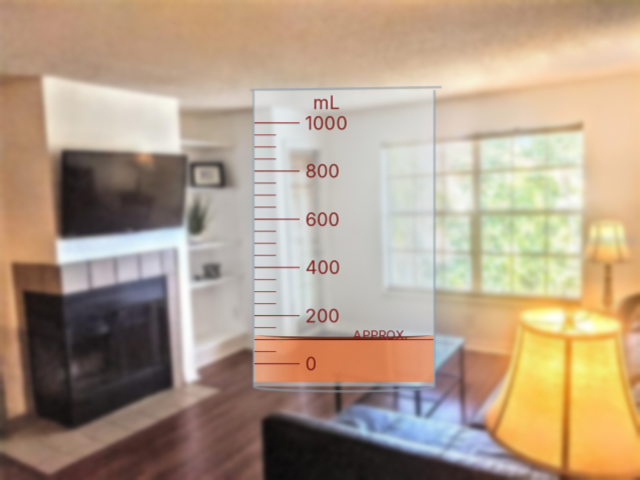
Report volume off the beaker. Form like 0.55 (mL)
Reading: 100 (mL)
